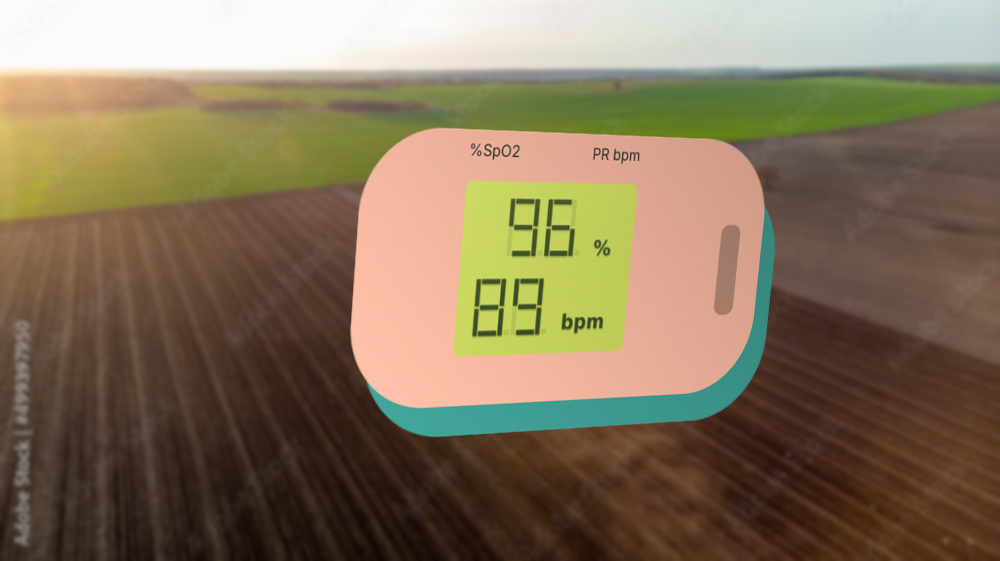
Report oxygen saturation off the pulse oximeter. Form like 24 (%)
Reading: 96 (%)
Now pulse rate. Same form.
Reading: 89 (bpm)
